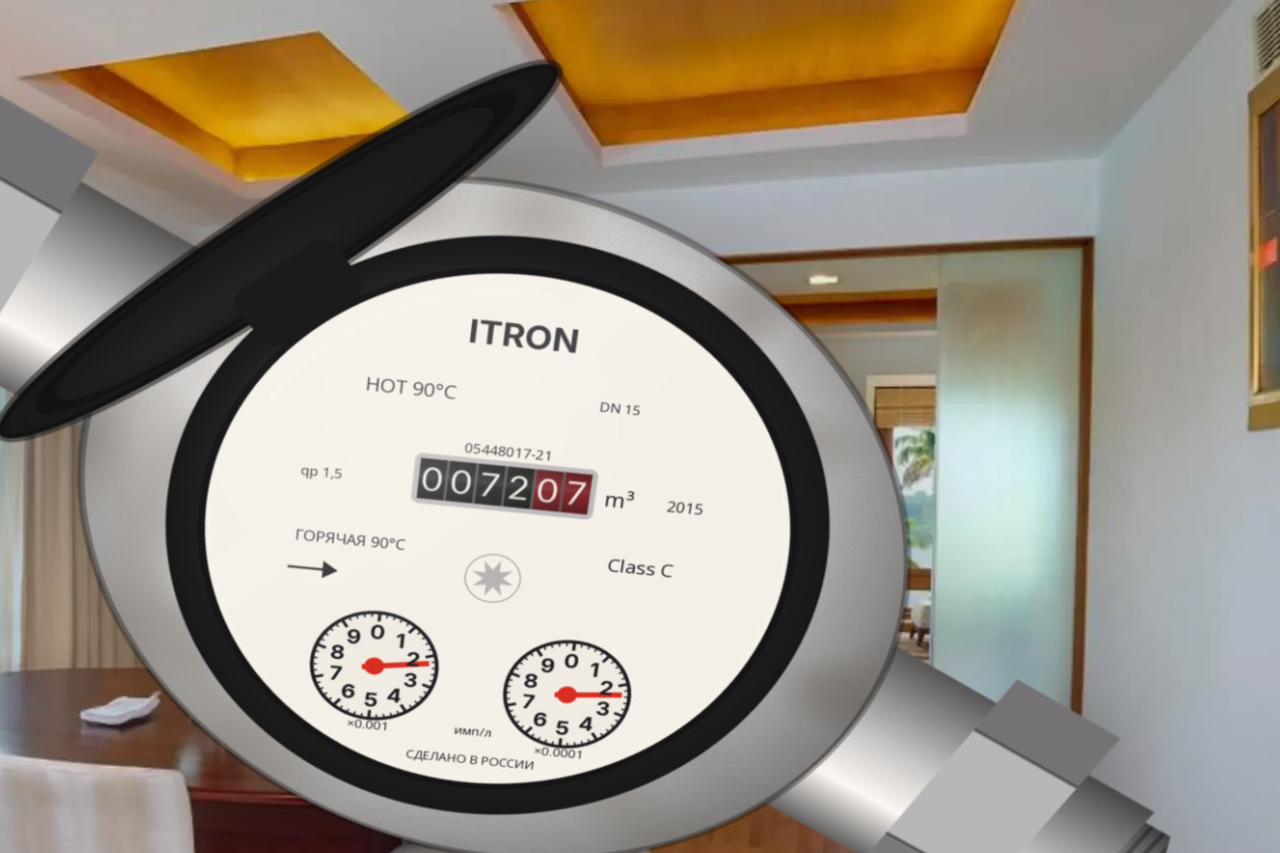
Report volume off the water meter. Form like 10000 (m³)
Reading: 72.0722 (m³)
